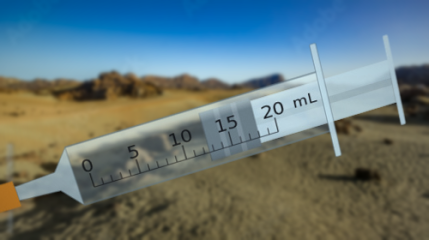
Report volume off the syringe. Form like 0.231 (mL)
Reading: 12.5 (mL)
